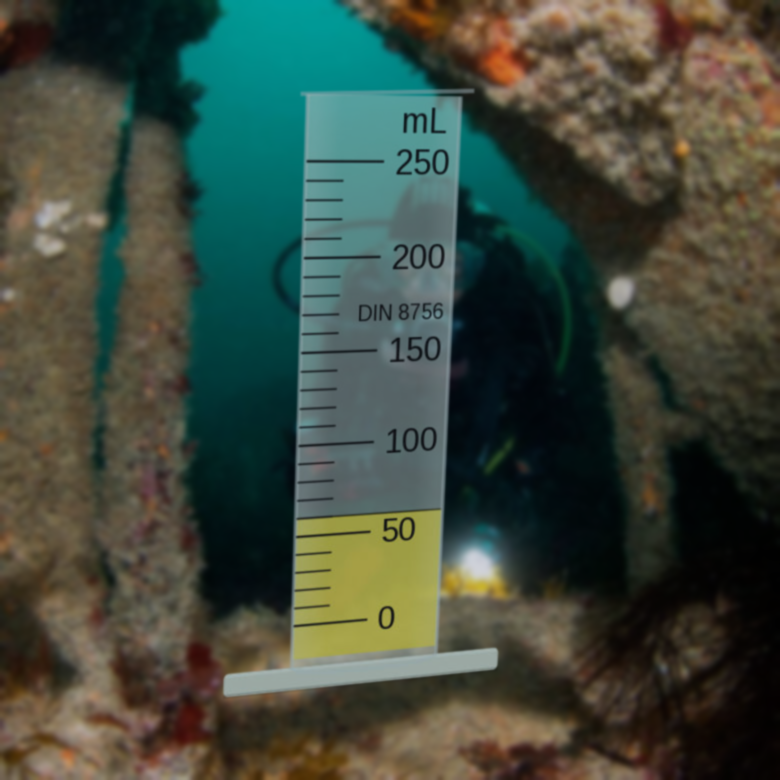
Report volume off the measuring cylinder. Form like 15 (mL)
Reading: 60 (mL)
